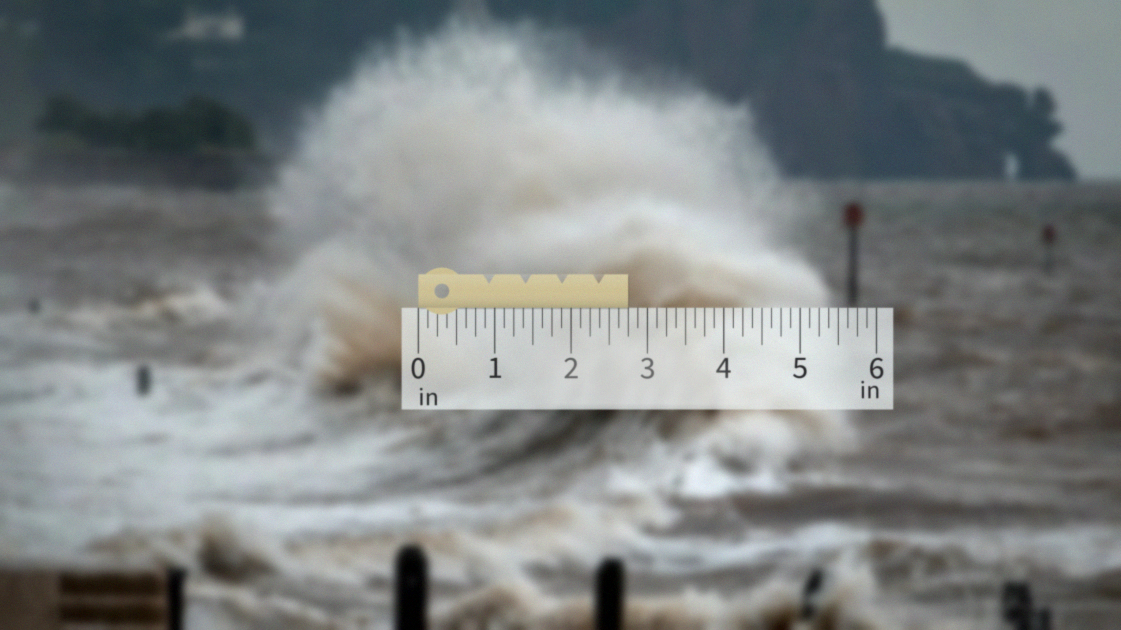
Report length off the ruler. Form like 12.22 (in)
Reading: 2.75 (in)
